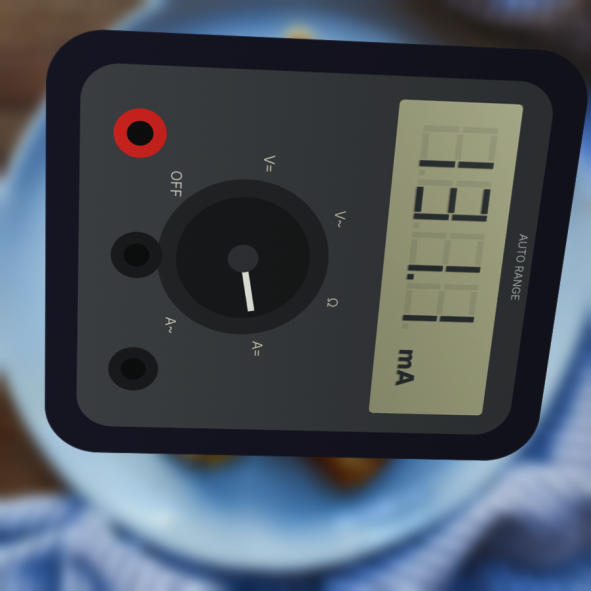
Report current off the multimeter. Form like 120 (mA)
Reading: 131.1 (mA)
